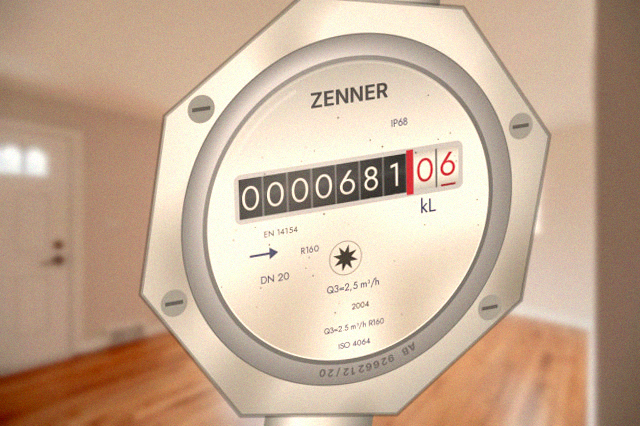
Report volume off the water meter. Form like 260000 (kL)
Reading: 681.06 (kL)
